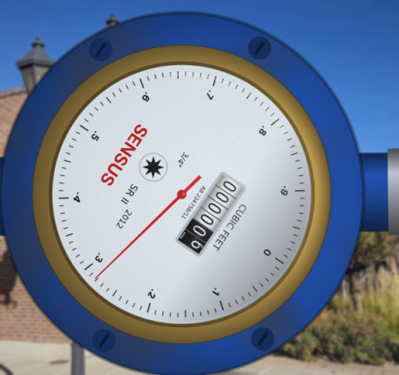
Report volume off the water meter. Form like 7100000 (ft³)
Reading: 6.28 (ft³)
